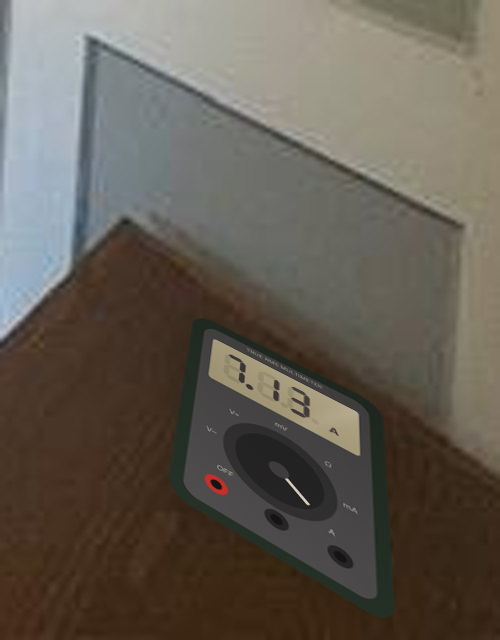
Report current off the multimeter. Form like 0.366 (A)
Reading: 7.13 (A)
